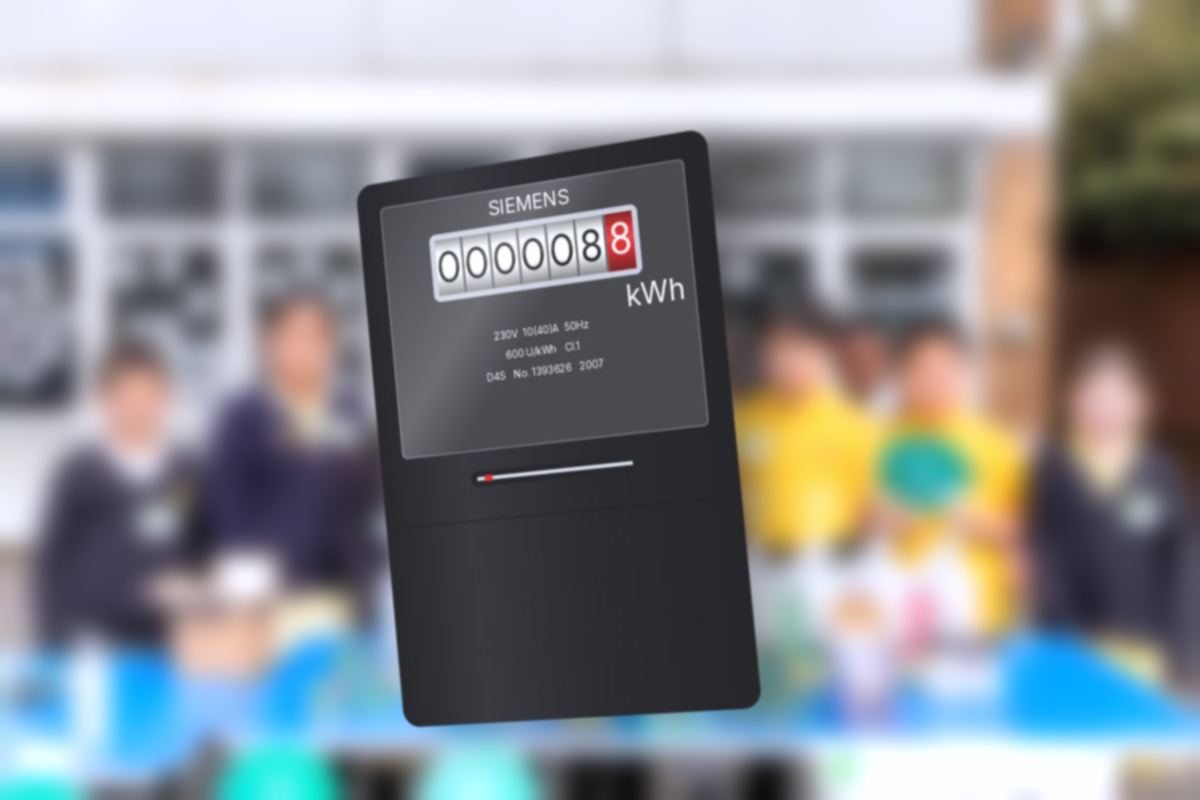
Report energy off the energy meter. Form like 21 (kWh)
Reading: 8.8 (kWh)
